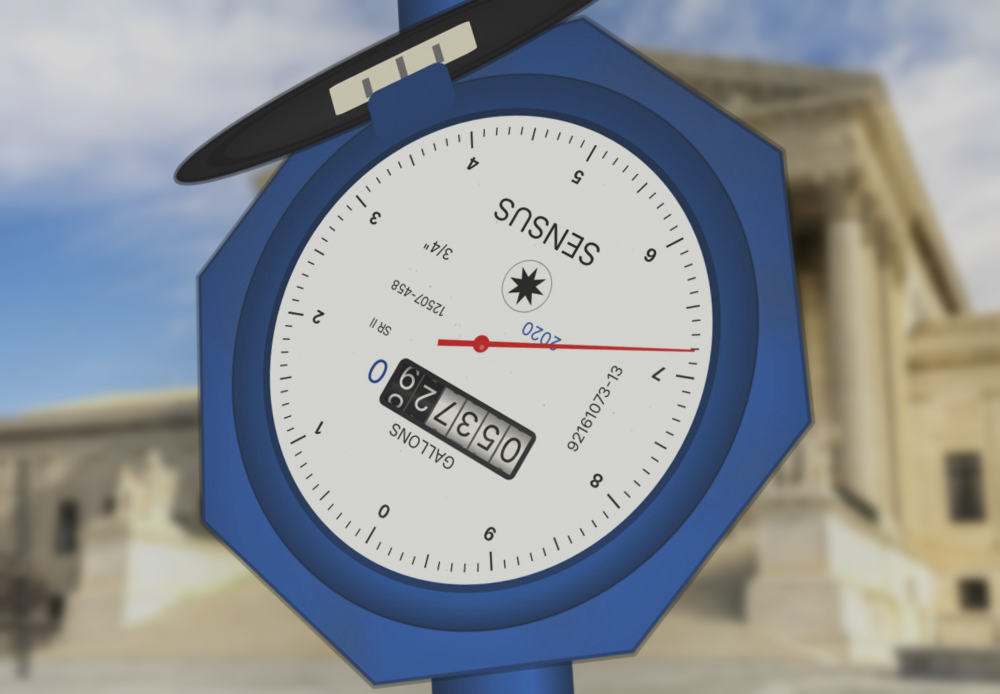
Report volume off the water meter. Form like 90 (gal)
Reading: 537286.8 (gal)
